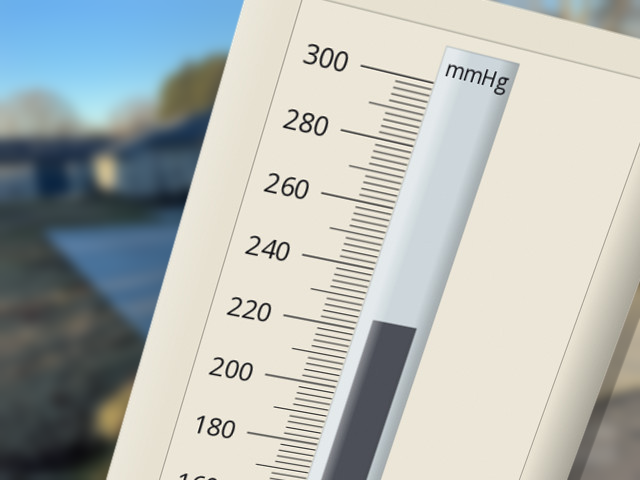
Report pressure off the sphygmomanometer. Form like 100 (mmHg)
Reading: 224 (mmHg)
